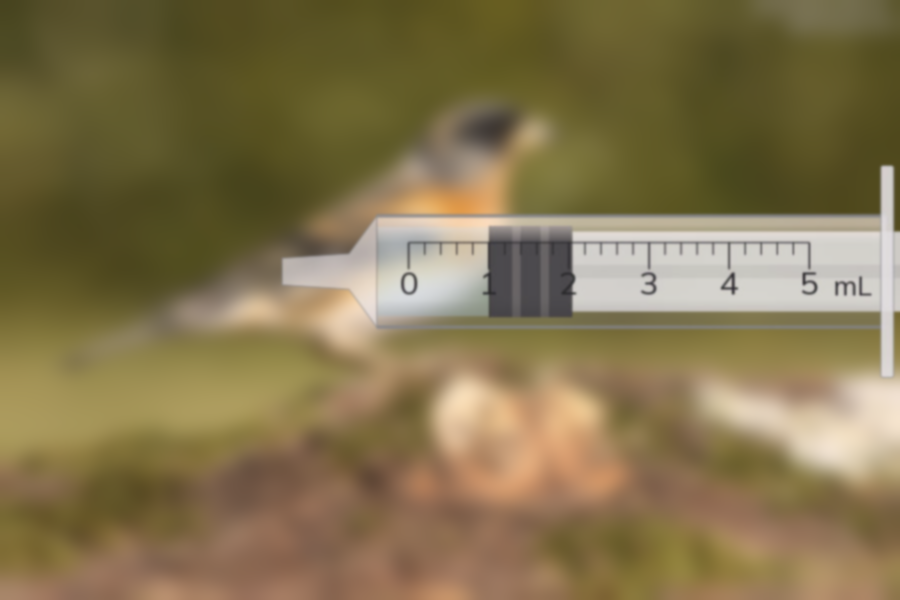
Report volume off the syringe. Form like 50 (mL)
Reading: 1 (mL)
